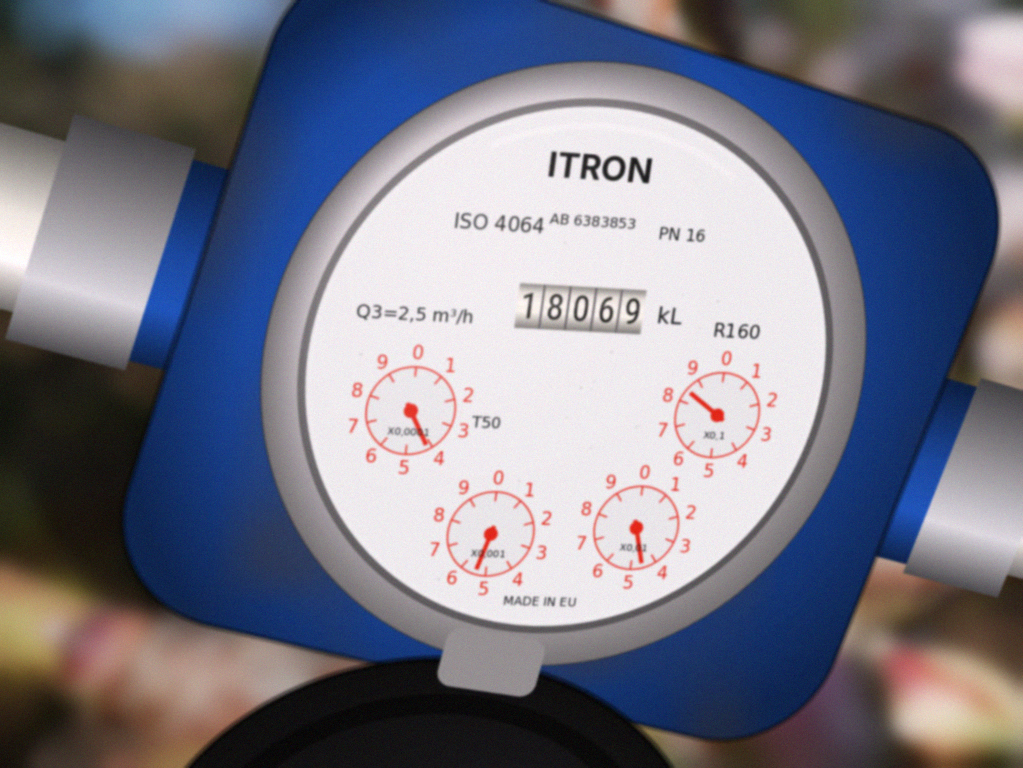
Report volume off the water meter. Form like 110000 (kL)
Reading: 18069.8454 (kL)
